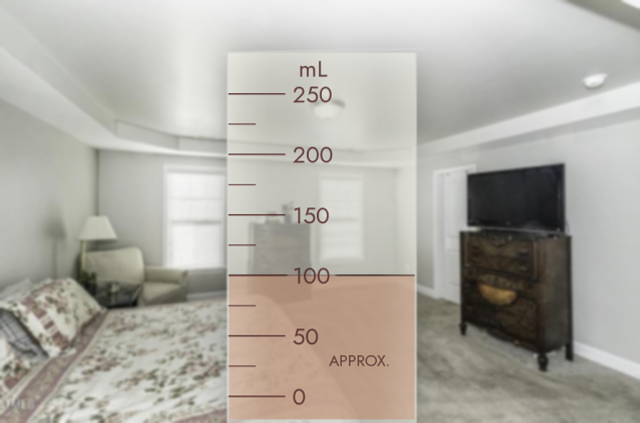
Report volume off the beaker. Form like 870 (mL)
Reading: 100 (mL)
